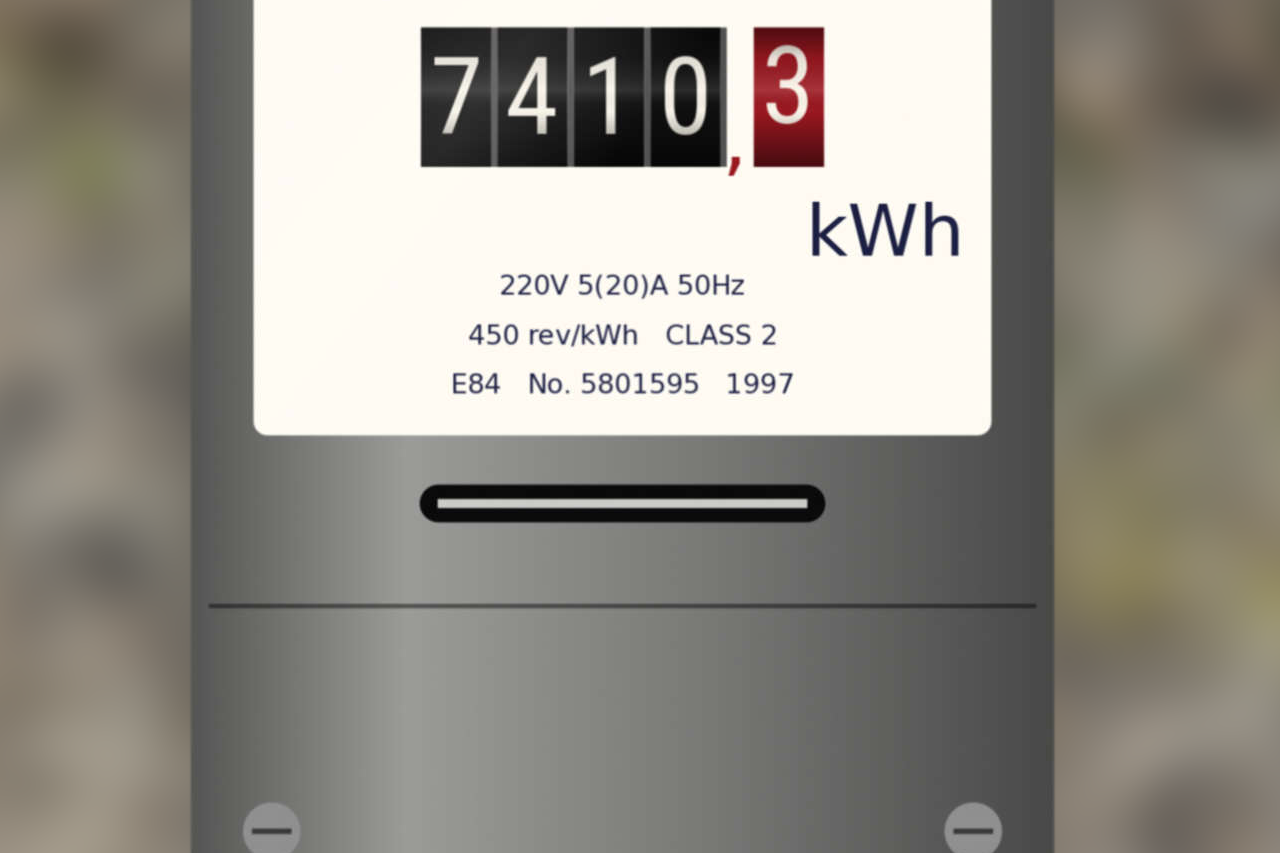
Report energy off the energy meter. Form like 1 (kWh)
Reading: 7410.3 (kWh)
